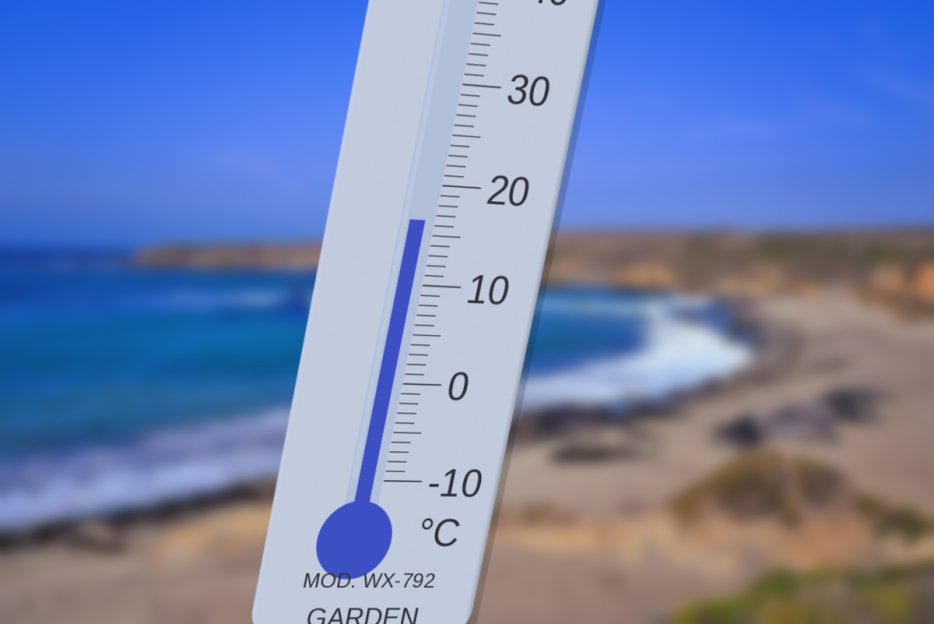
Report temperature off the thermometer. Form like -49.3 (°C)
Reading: 16.5 (°C)
